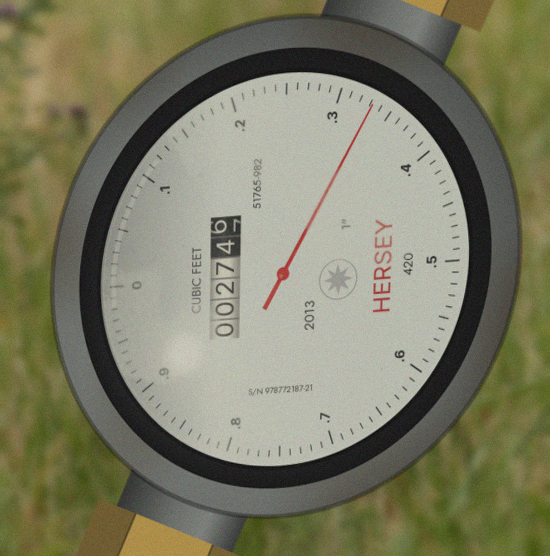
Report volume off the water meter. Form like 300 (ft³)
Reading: 2746.33 (ft³)
